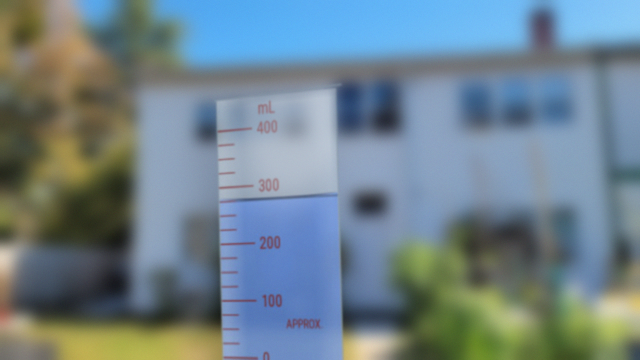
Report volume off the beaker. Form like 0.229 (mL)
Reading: 275 (mL)
